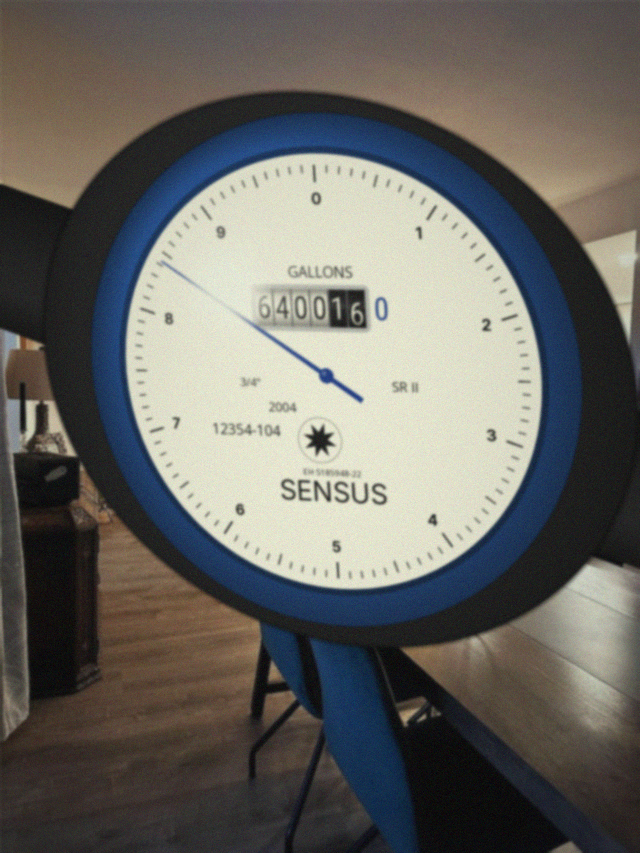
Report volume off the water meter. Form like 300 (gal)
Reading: 6400158.4 (gal)
